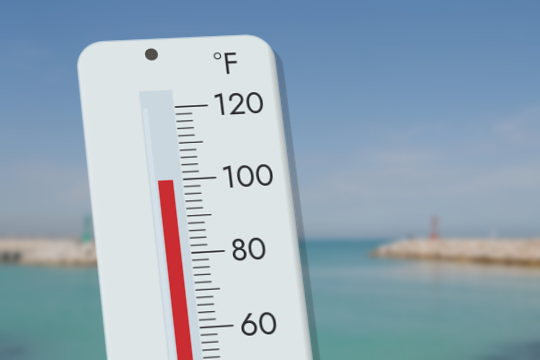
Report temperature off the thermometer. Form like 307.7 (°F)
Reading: 100 (°F)
